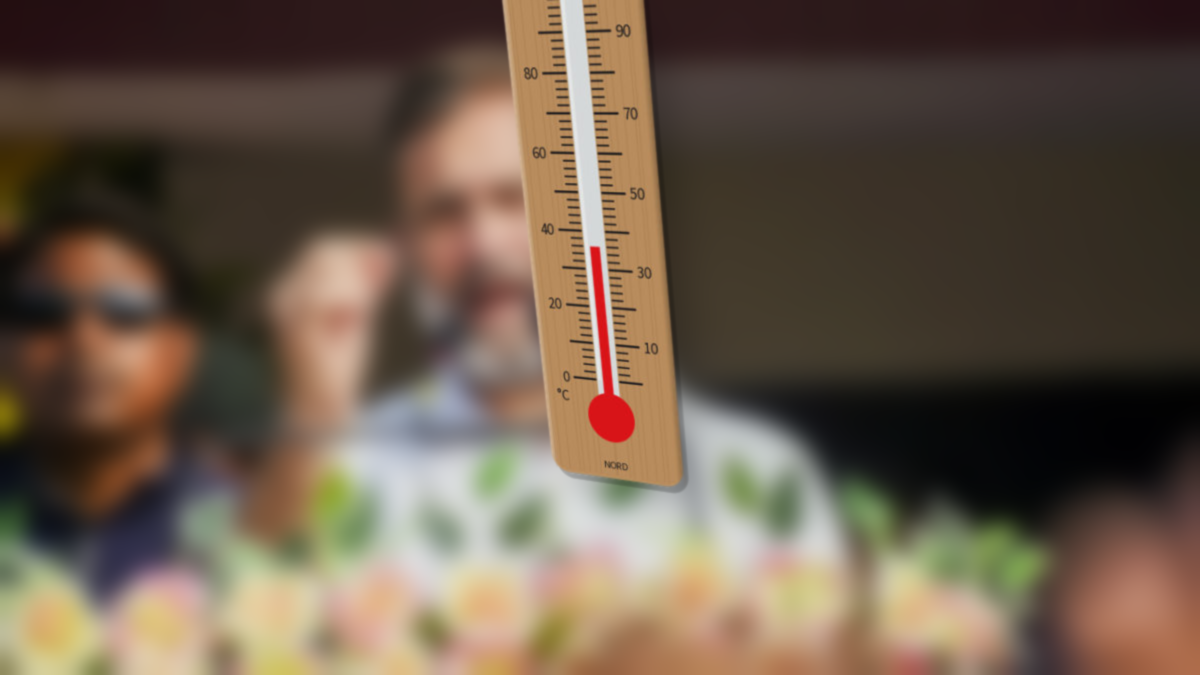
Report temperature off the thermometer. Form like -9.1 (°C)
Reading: 36 (°C)
